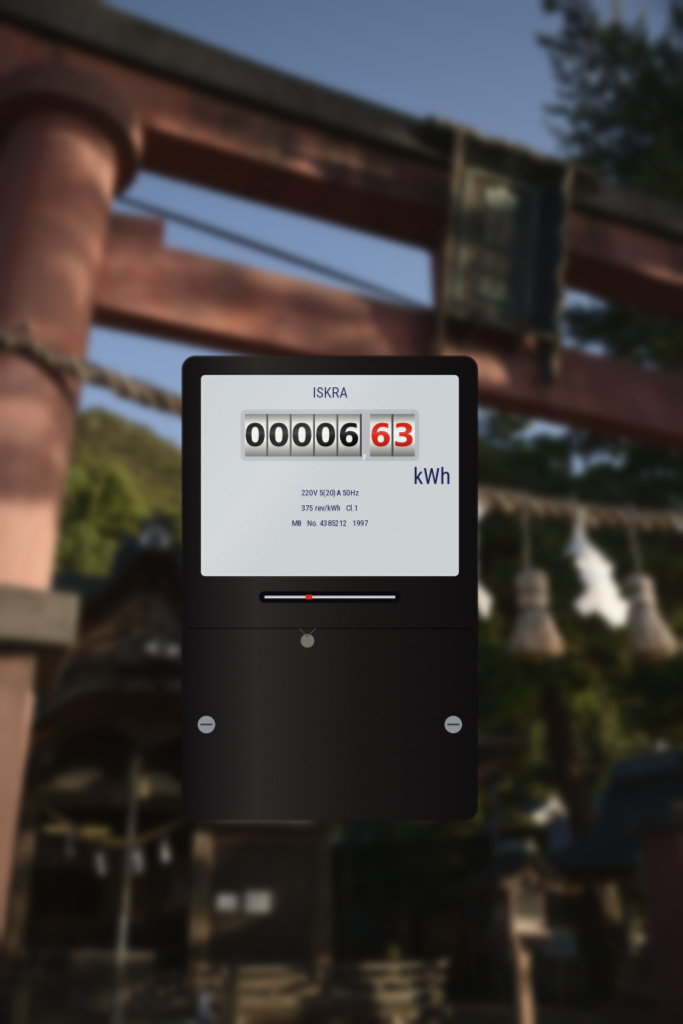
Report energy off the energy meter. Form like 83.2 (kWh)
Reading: 6.63 (kWh)
